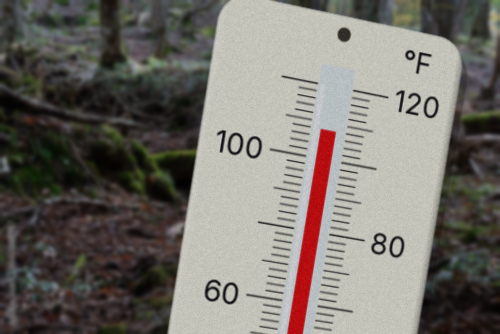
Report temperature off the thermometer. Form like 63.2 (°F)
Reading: 108 (°F)
